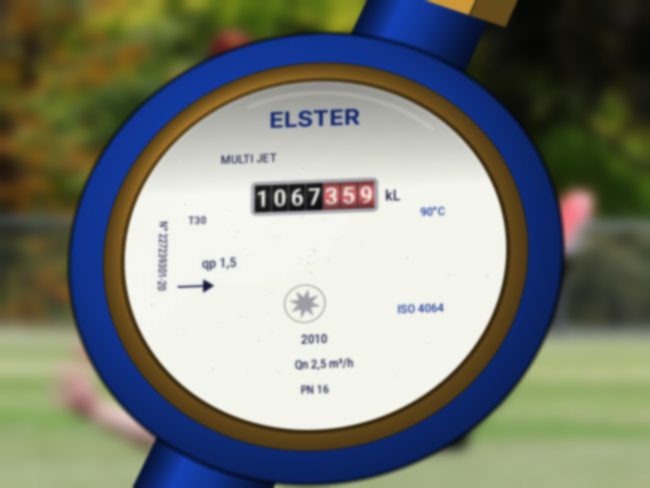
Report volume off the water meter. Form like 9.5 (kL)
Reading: 1067.359 (kL)
